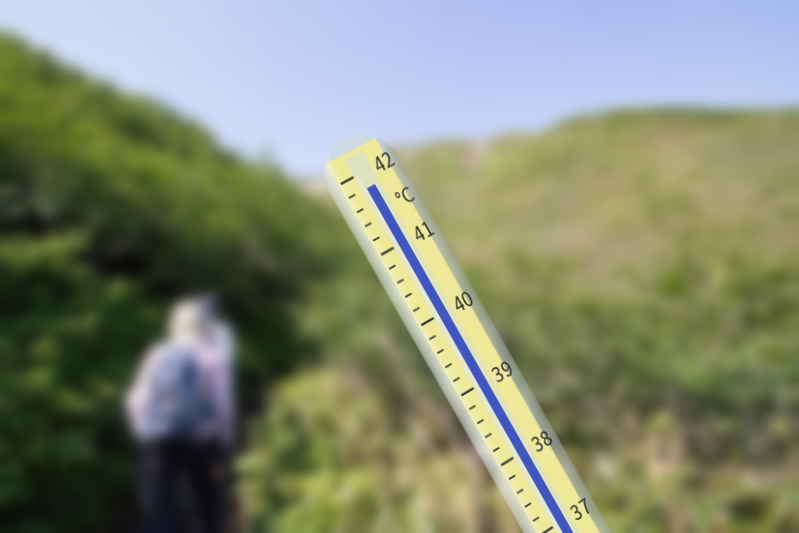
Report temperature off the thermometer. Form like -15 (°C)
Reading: 41.8 (°C)
